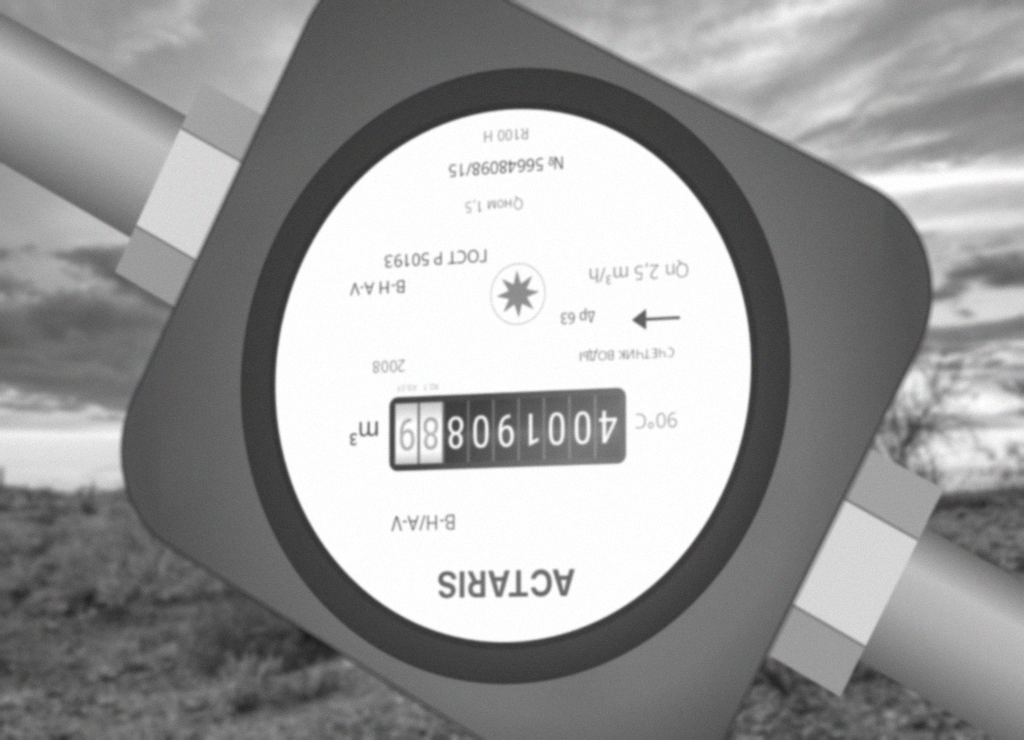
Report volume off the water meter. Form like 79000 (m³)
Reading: 4001908.89 (m³)
